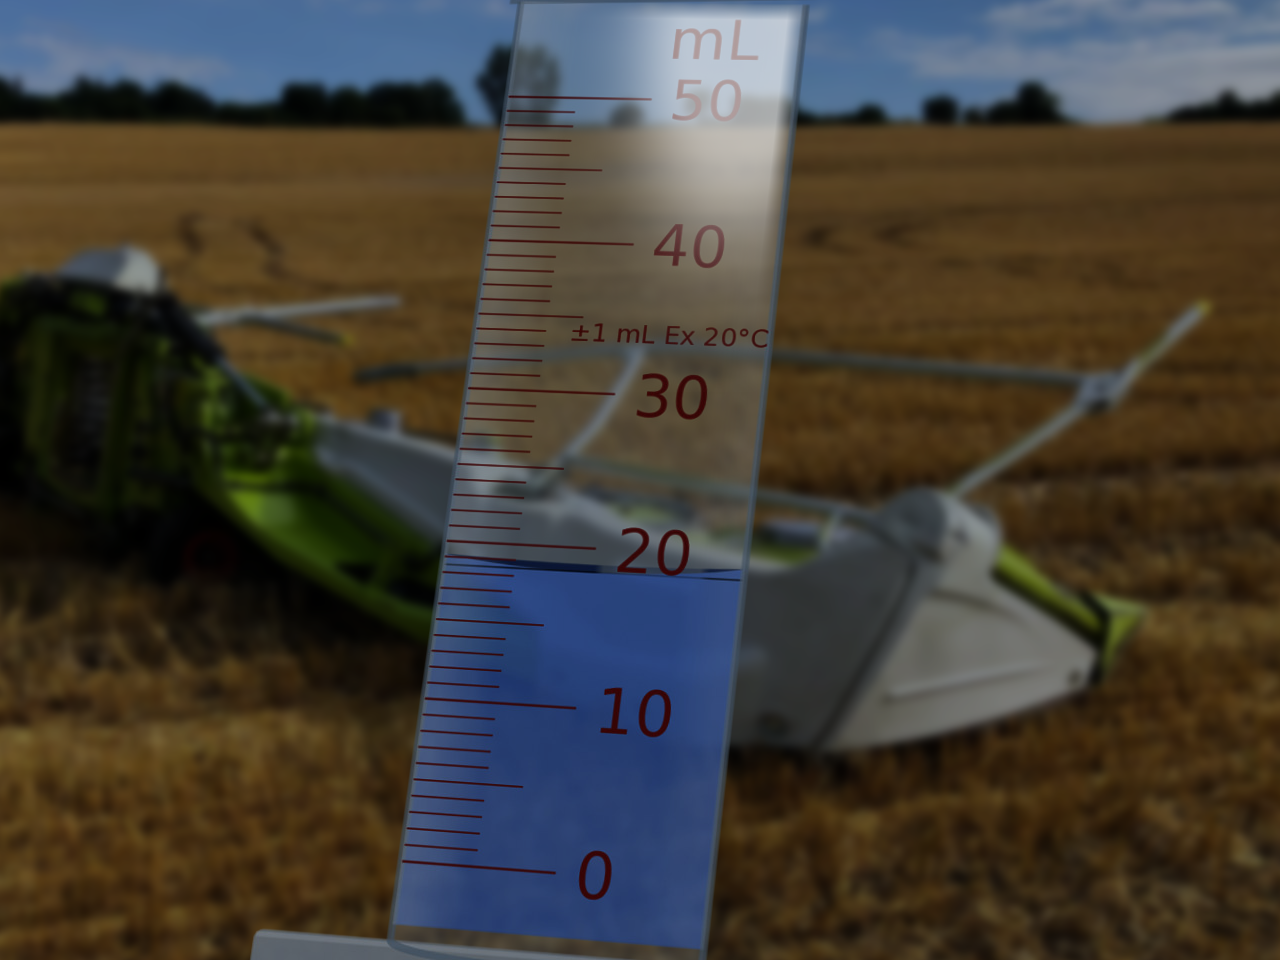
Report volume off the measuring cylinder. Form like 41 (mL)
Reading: 18.5 (mL)
